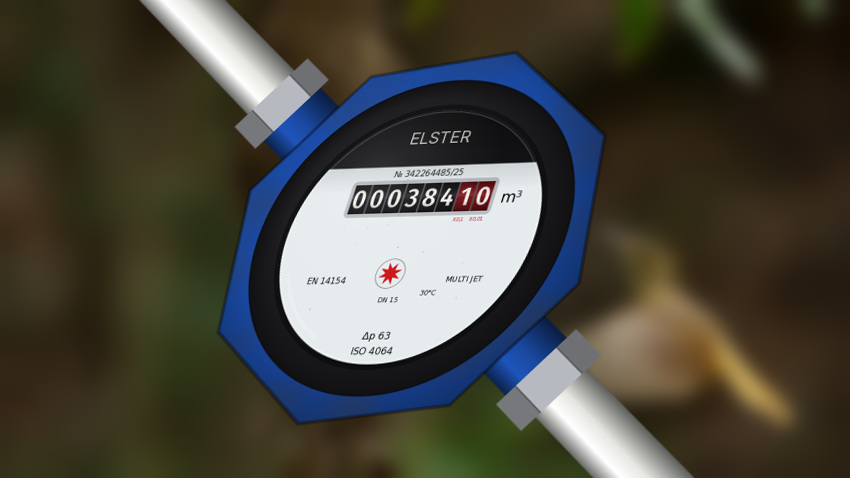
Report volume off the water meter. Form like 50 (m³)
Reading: 384.10 (m³)
